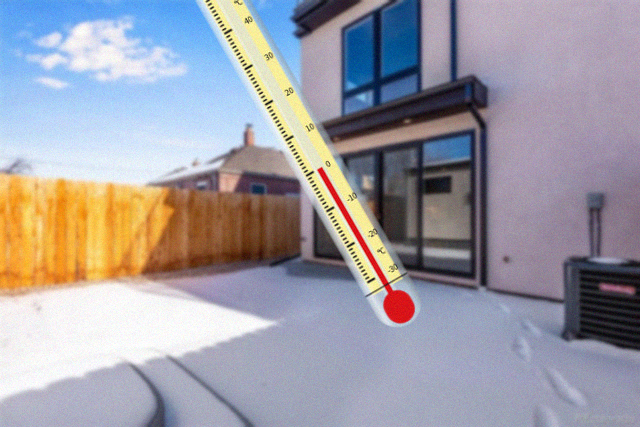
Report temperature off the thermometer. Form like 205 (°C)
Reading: 0 (°C)
